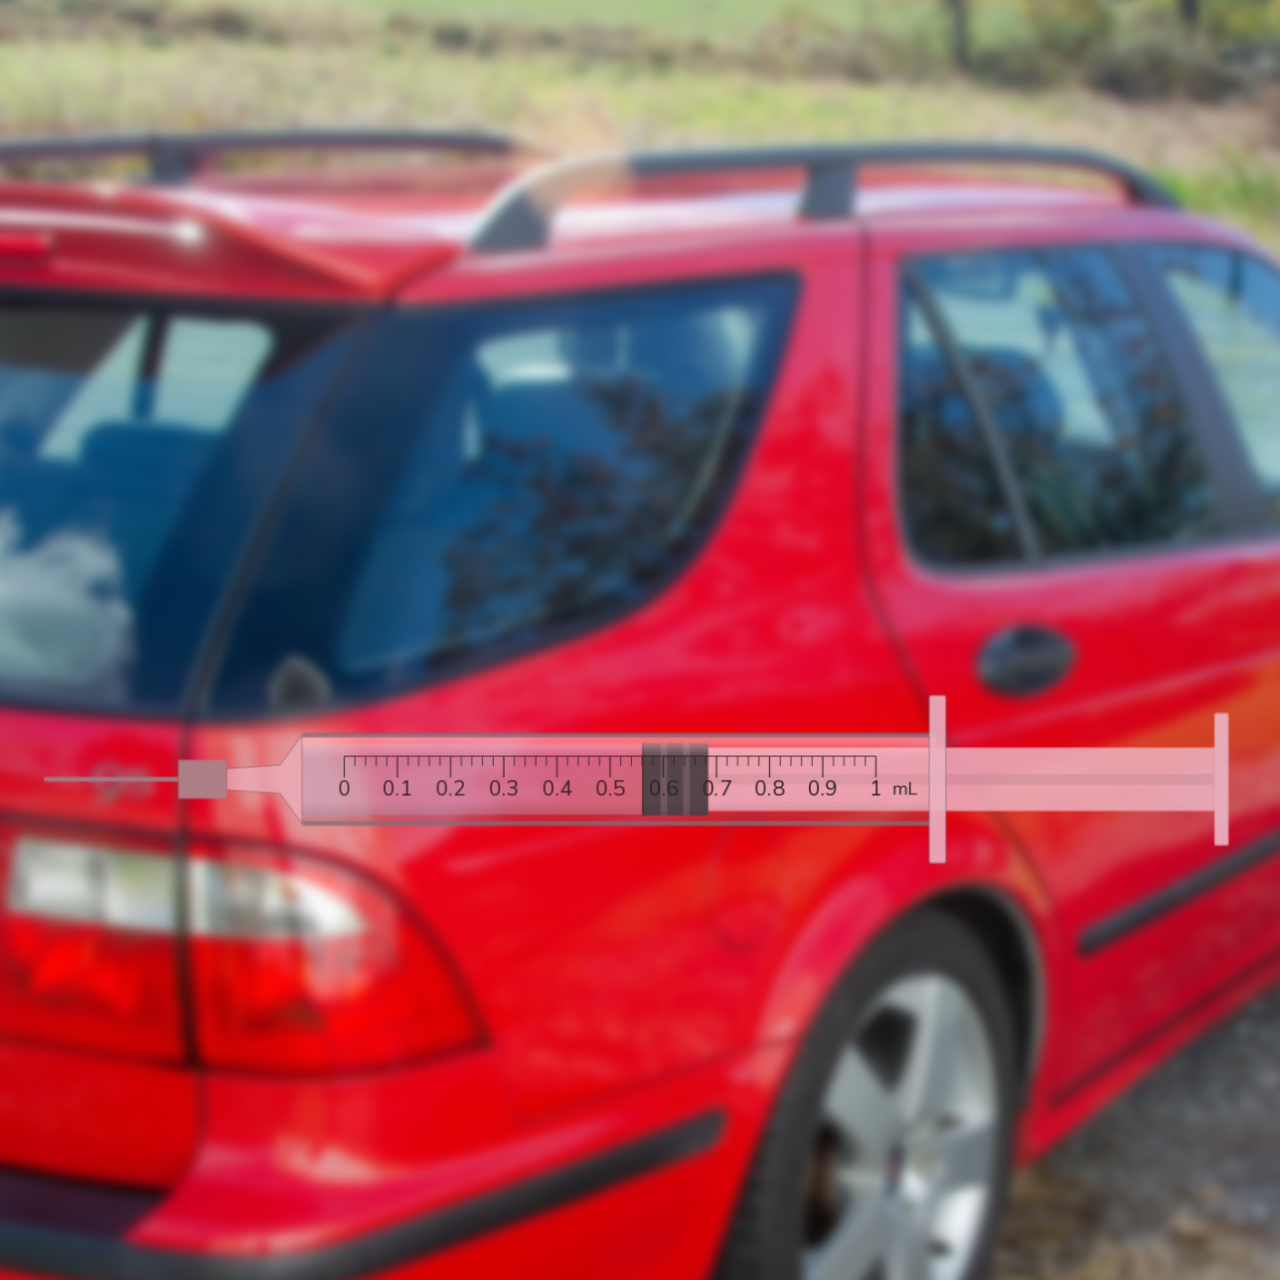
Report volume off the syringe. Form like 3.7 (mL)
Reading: 0.56 (mL)
